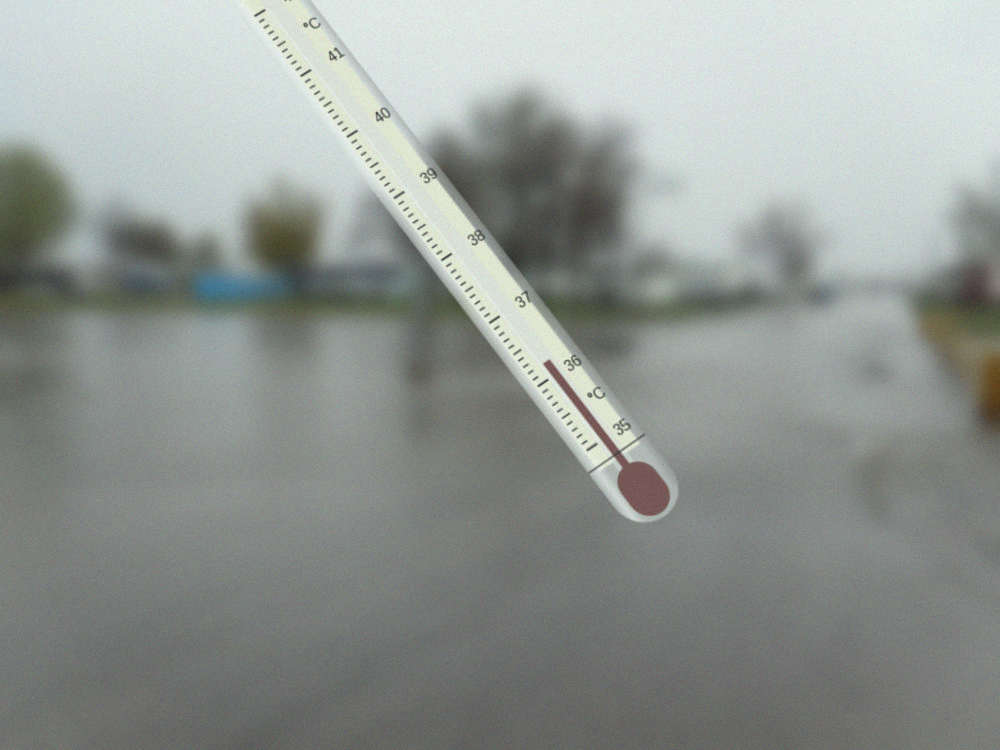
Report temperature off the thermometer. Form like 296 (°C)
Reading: 36.2 (°C)
